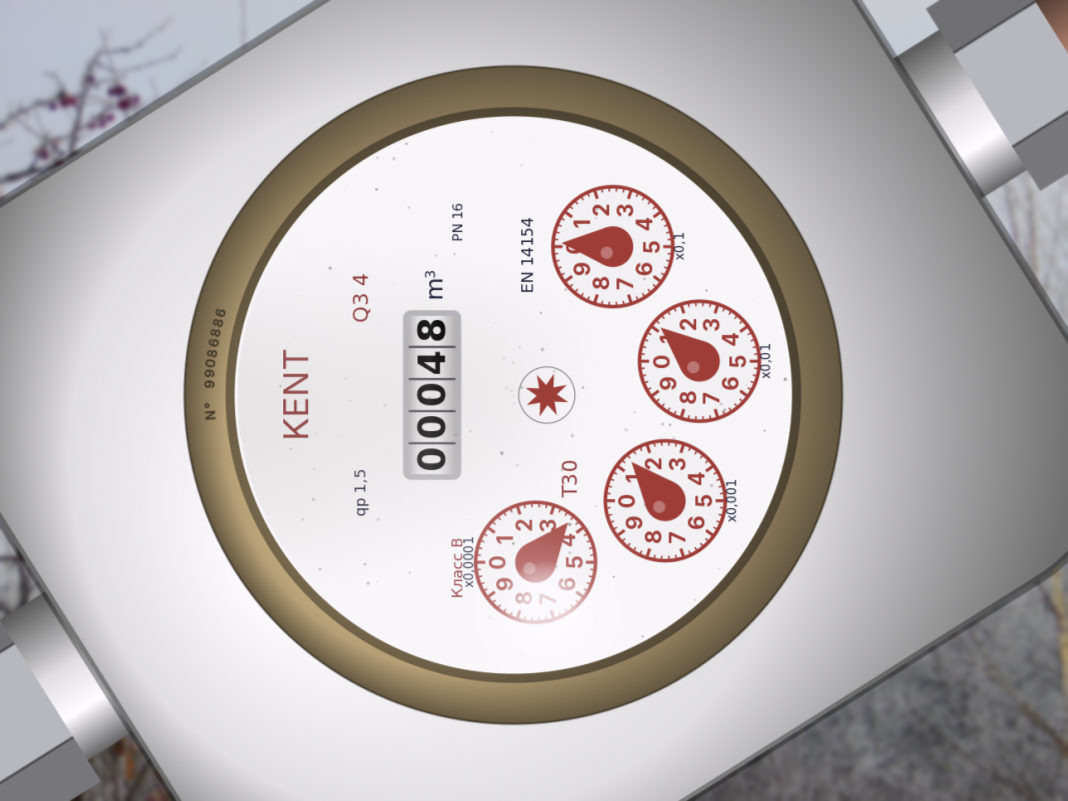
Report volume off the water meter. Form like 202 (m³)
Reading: 48.0113 (m³)
